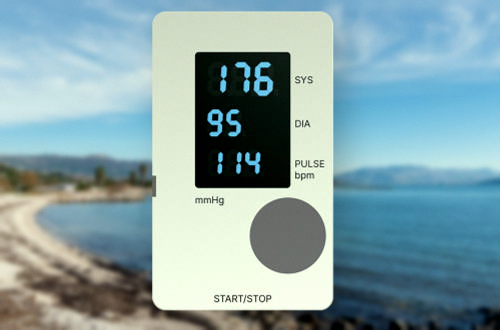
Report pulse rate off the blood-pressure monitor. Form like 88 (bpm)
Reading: 114 (bpm)
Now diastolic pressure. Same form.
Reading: 95 (mmHg)
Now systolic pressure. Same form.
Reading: 176 (mmHg)
